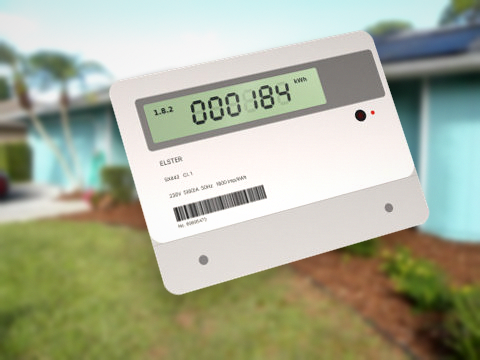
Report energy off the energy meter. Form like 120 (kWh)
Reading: 184 (kWh)
